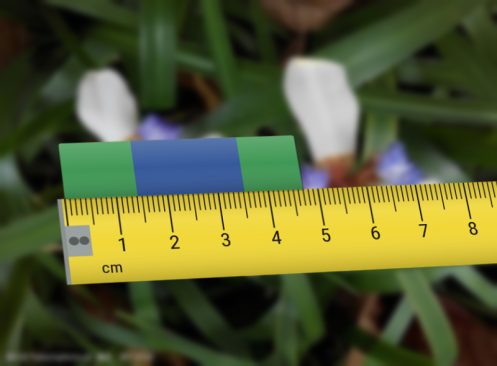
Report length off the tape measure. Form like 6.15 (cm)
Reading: 4.7 (cm)
